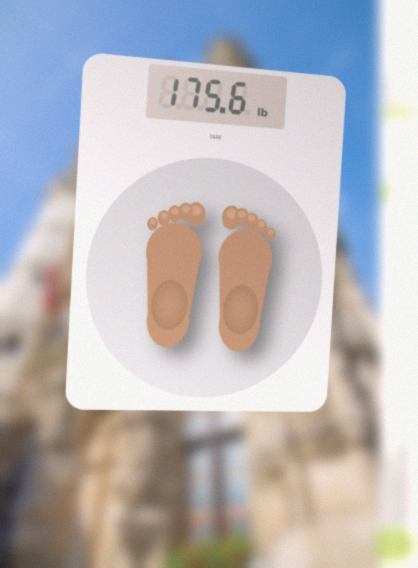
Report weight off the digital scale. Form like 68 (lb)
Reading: 175.6 (lb)
